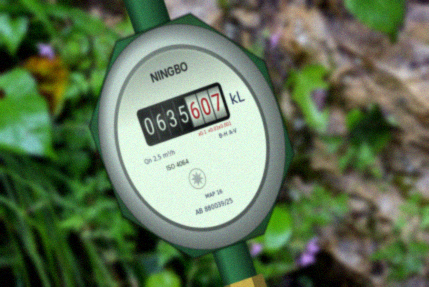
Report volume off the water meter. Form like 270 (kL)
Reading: 635.607 (kL)
